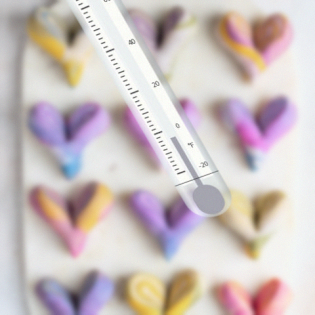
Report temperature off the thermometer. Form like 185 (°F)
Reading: -4 (°F)
